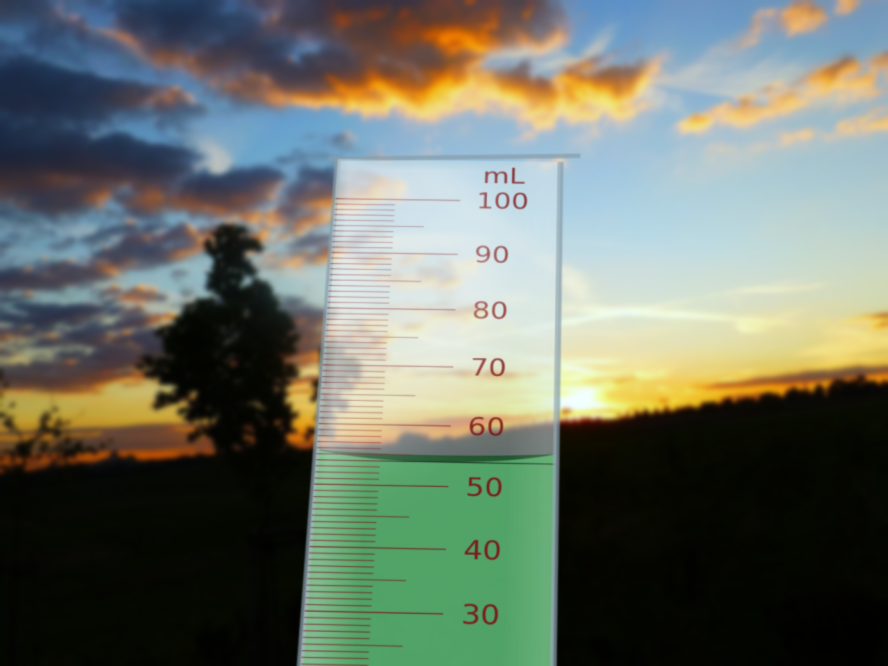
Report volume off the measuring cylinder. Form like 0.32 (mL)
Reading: 54 (mL)
